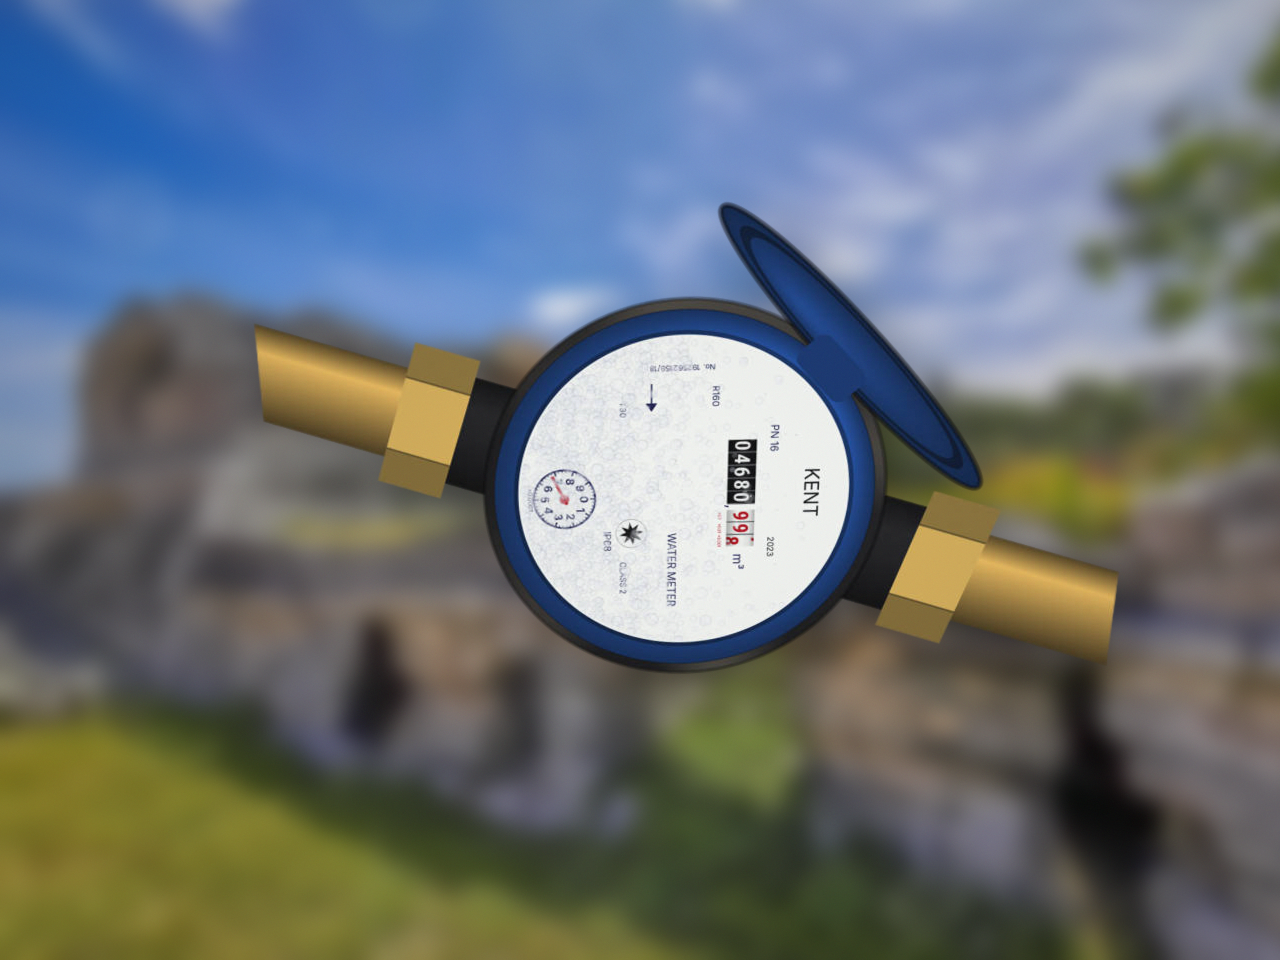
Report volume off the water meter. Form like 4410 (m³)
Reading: 4680.9976 (m³)
